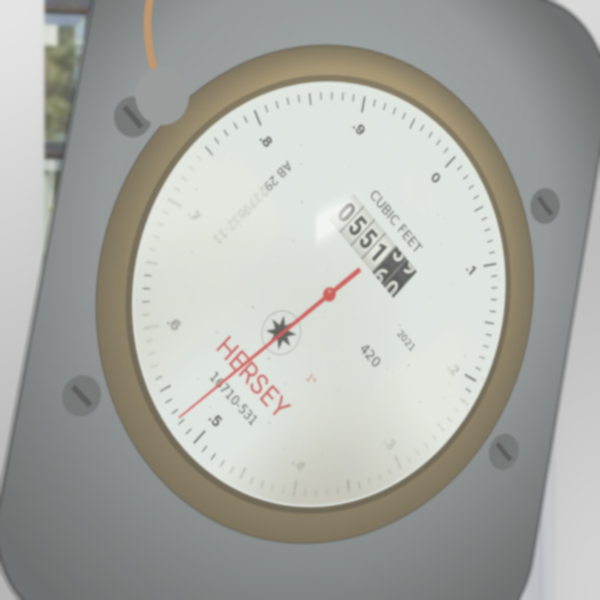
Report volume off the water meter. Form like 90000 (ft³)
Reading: 55159.52 (ft³)
